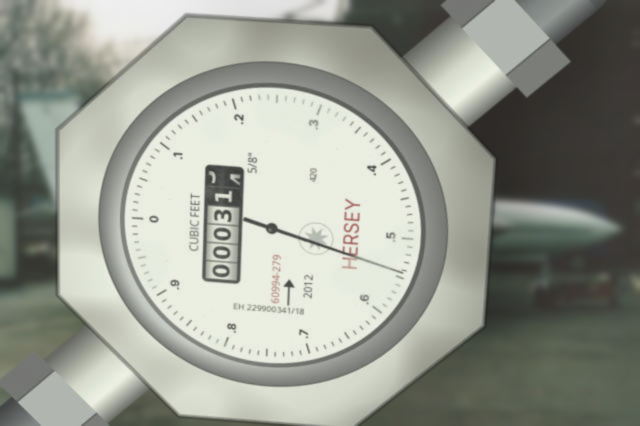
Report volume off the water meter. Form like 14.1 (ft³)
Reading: 313.54 (ft³)
